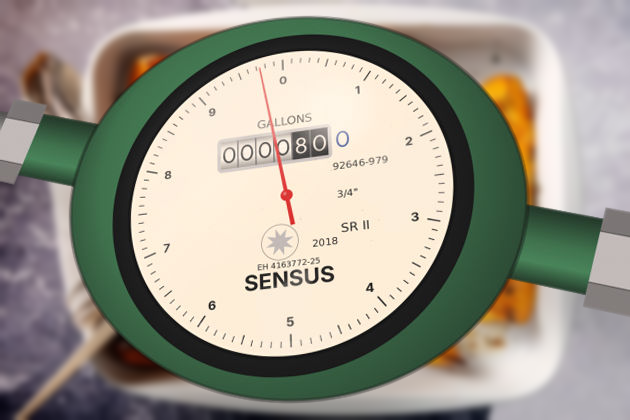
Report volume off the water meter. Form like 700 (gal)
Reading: 799.7 (gal)
